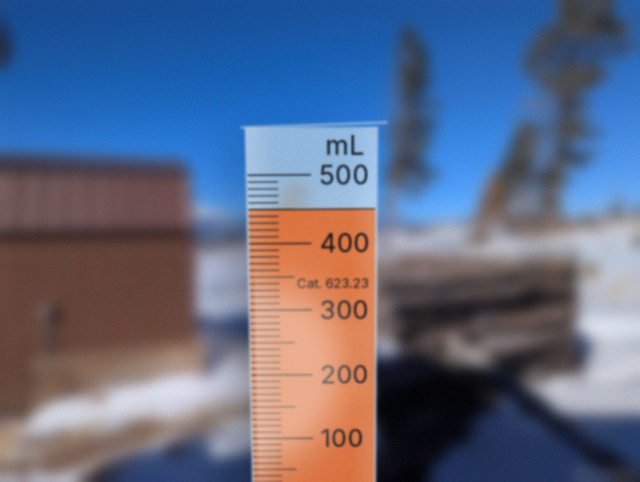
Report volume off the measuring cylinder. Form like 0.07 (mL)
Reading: 450 (mL)
